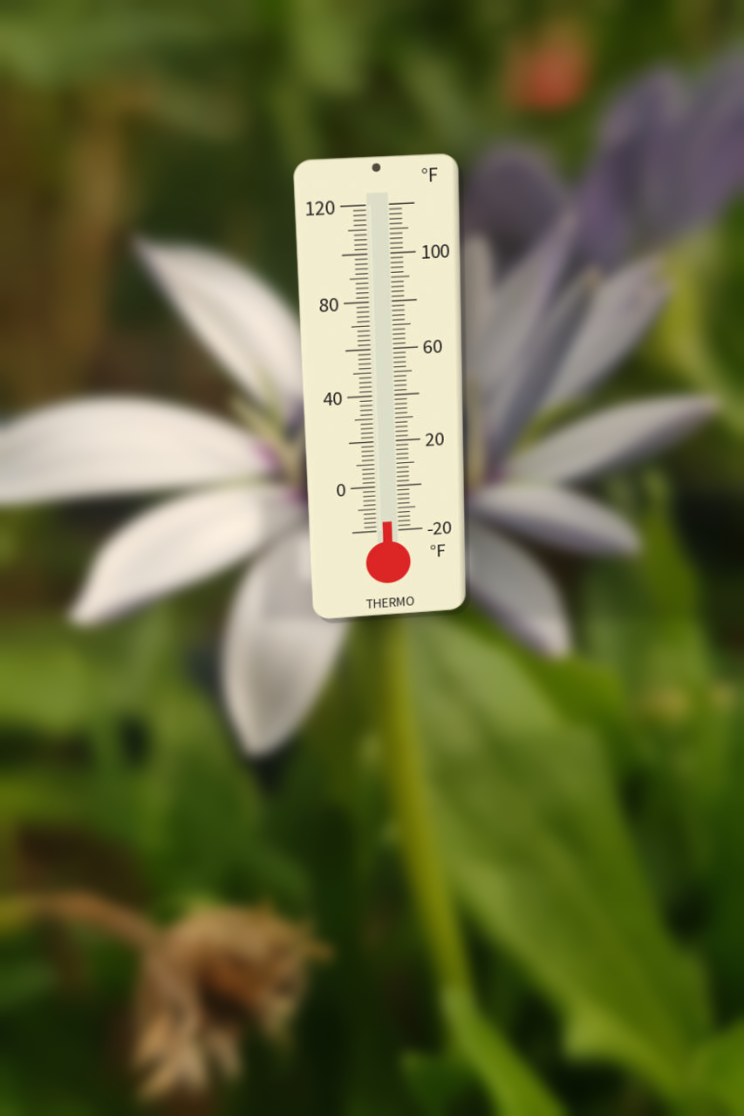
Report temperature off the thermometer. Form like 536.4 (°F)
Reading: -16 (°F)
